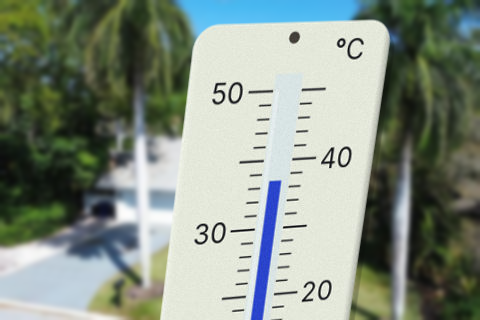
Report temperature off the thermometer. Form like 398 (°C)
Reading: 37 (°C)
